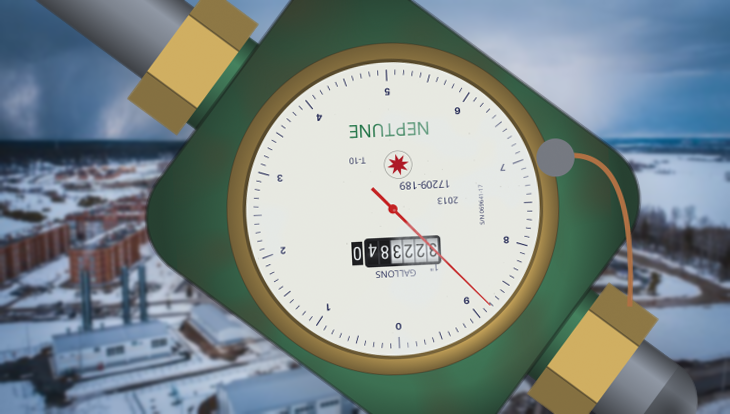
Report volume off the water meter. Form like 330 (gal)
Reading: 3223838.8 (gal)
